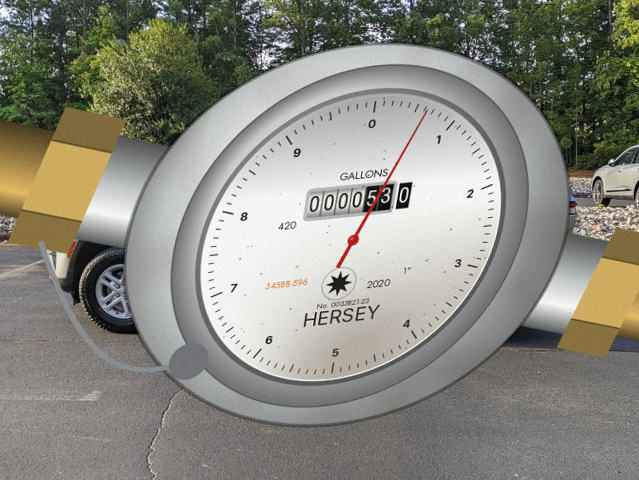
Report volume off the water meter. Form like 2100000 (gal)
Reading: 530.6 (gal)
